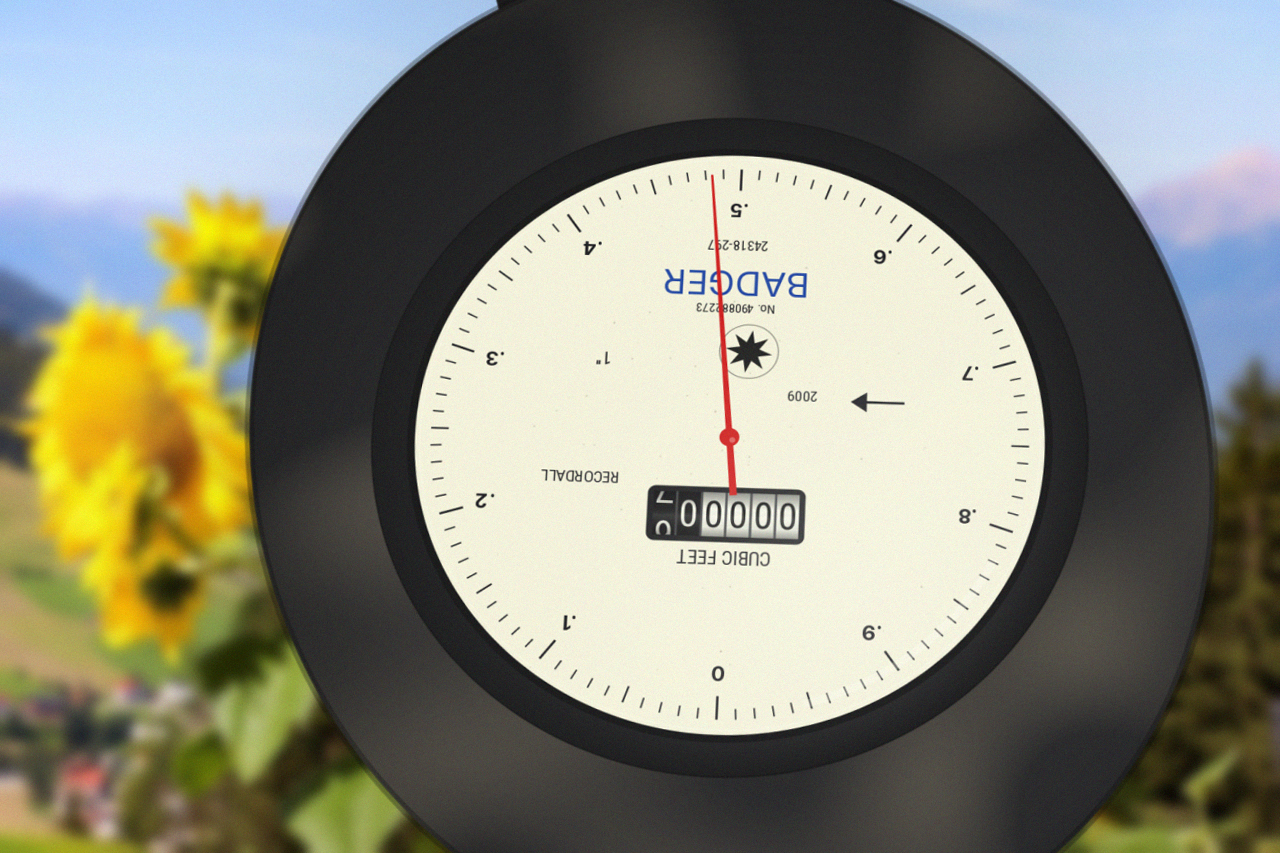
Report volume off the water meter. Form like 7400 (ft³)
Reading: 6.48 (ft³)
